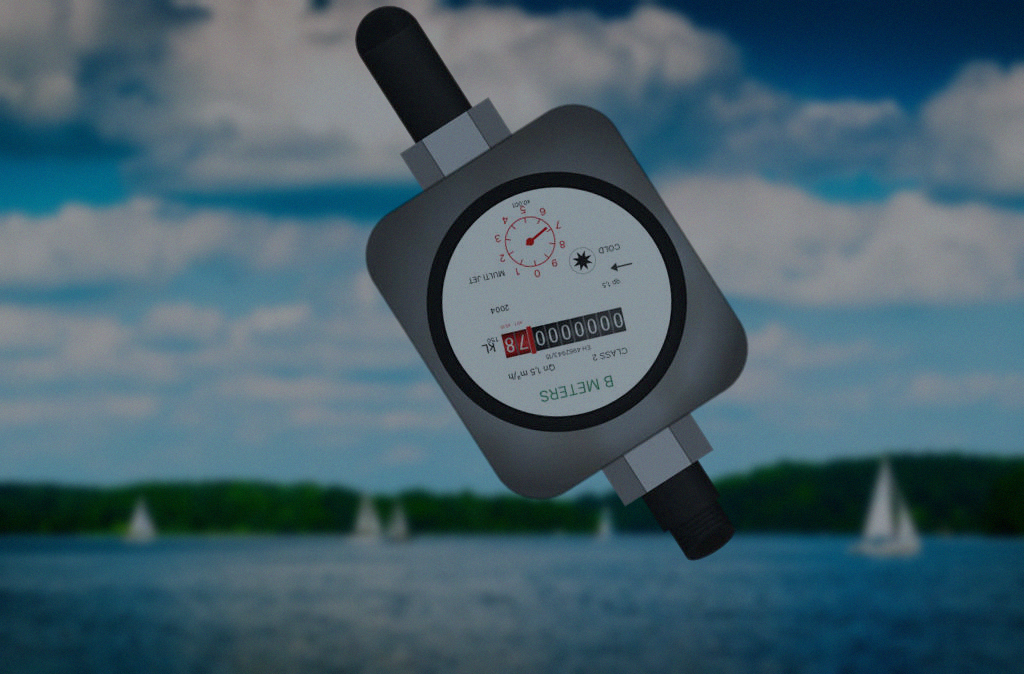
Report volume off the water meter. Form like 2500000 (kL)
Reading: 0.786 (kL)
